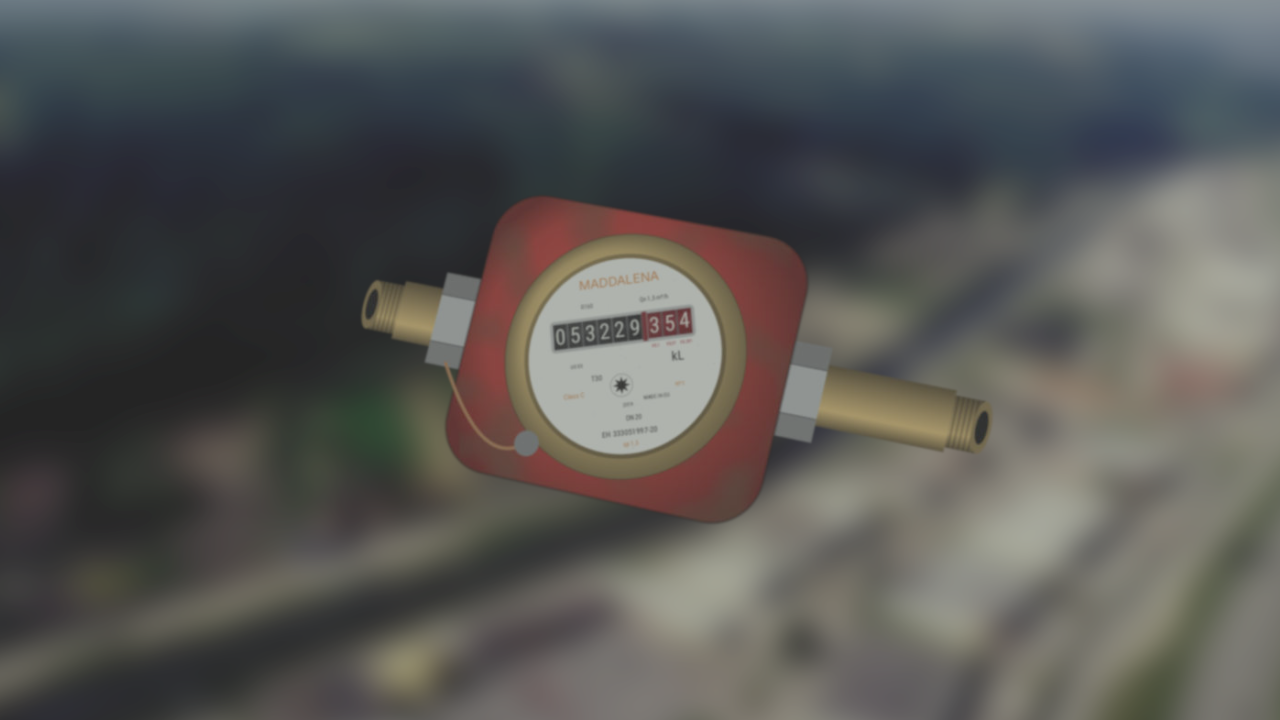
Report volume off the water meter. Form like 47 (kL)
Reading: 53229.354 (kL)
